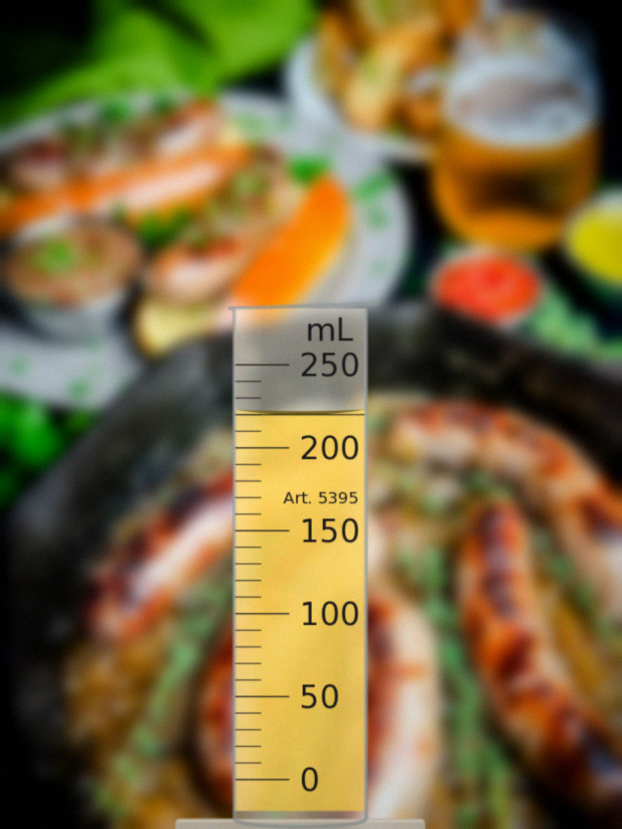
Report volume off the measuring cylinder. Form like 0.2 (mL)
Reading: 220 (mL)
